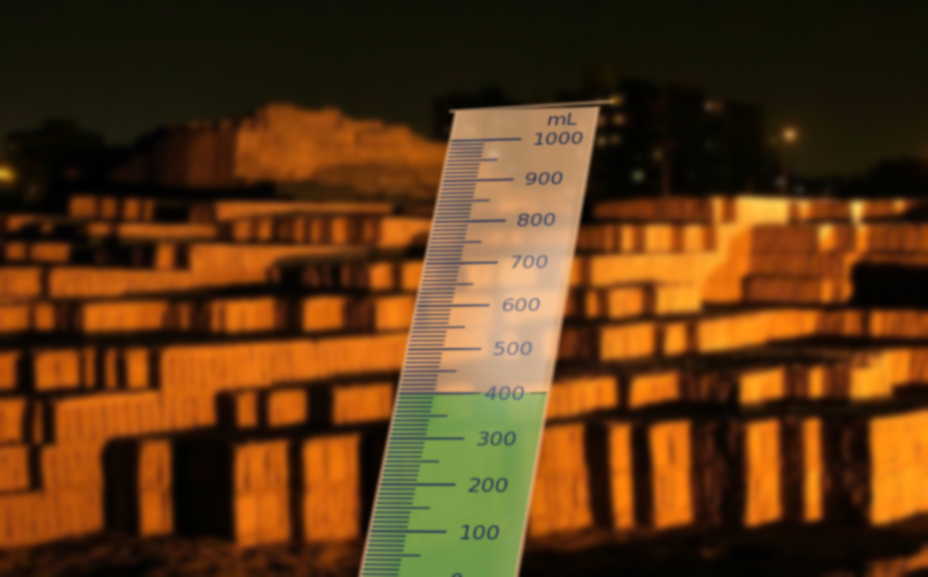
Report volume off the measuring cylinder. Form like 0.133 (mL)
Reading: 400 (mL)
